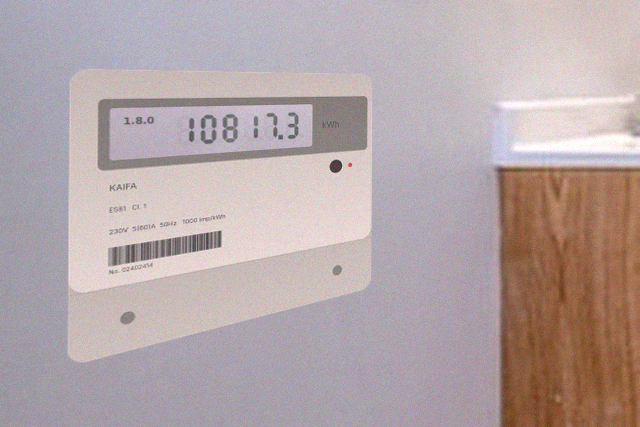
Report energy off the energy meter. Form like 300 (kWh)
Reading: 10817.3 (kWh)
